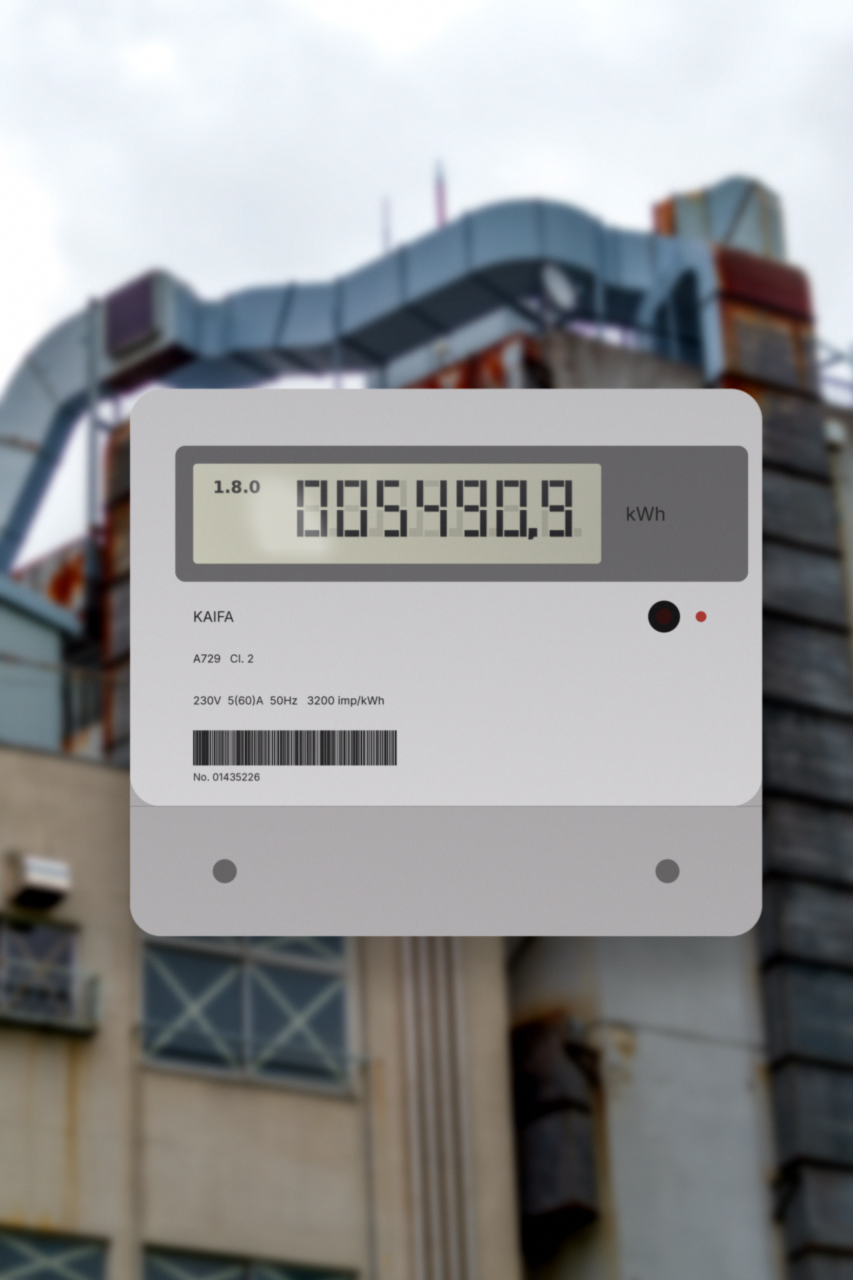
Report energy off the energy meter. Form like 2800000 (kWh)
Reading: 5490.9 (kWh)
